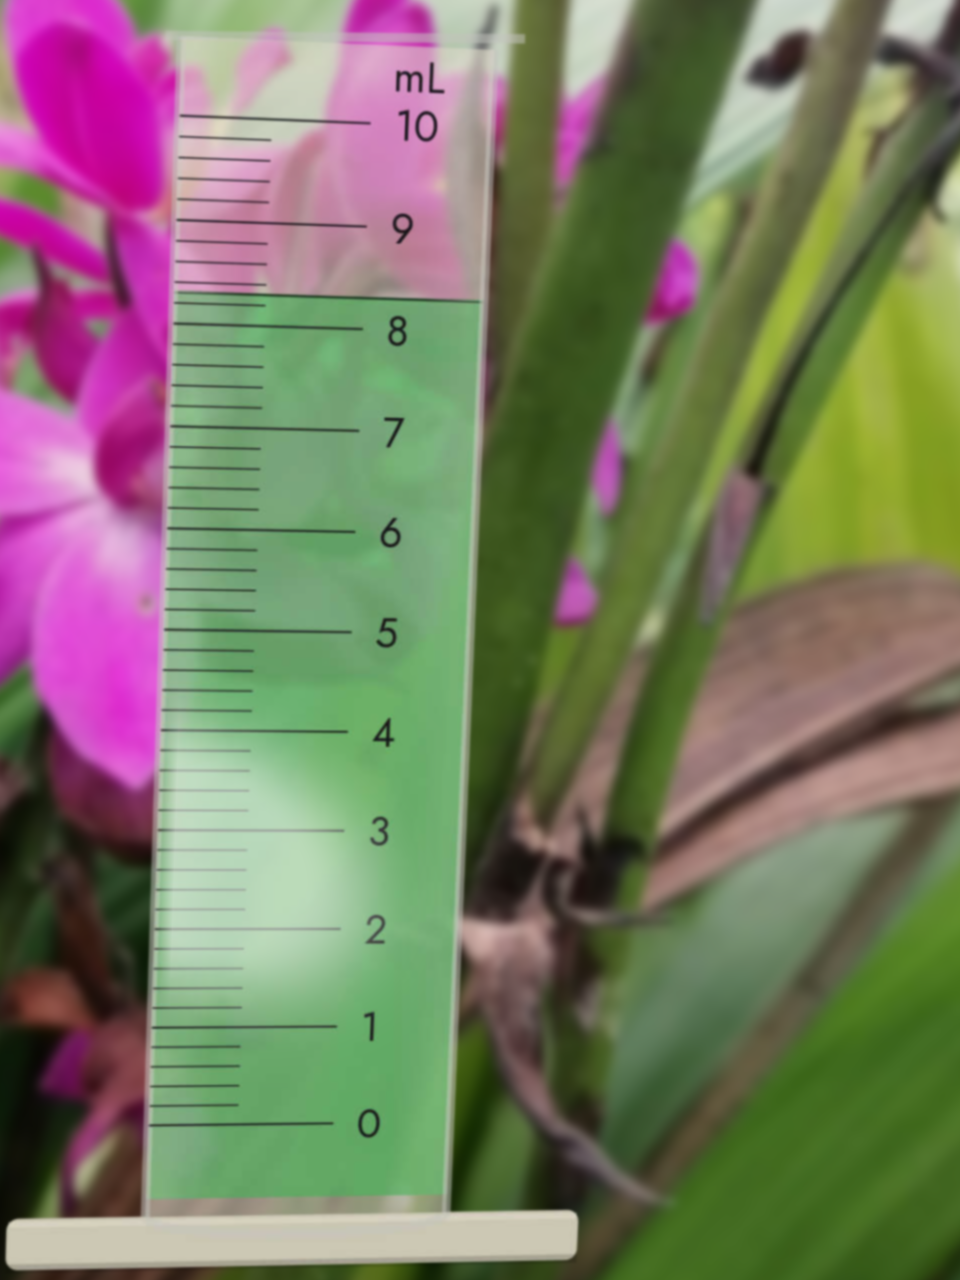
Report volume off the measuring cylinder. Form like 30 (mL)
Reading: 8.3 (mL)
